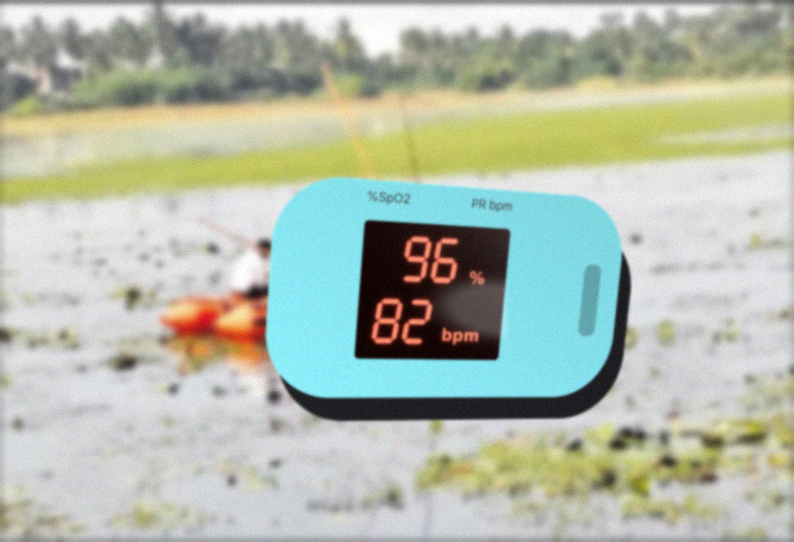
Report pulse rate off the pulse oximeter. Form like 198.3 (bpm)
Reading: 82 (bpm)
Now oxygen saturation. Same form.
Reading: 96 (%)
